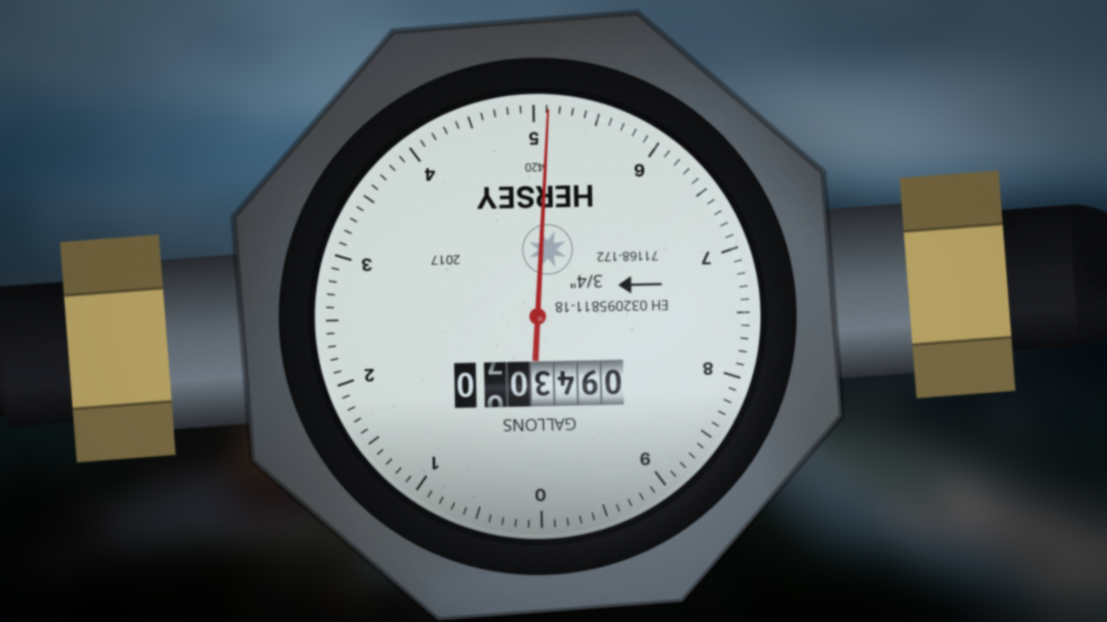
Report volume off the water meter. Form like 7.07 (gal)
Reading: 943065.1 (gal)
